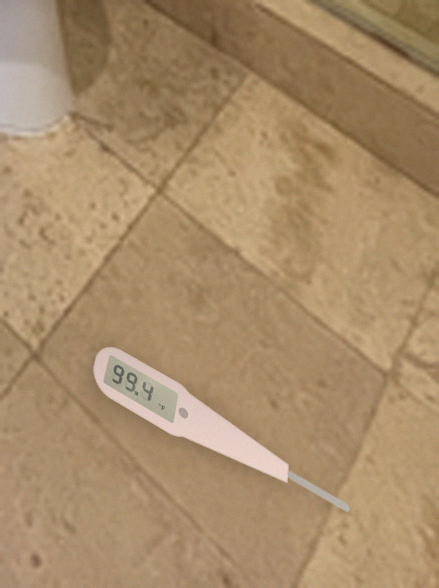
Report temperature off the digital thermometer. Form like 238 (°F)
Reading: 99.4 (°F)
